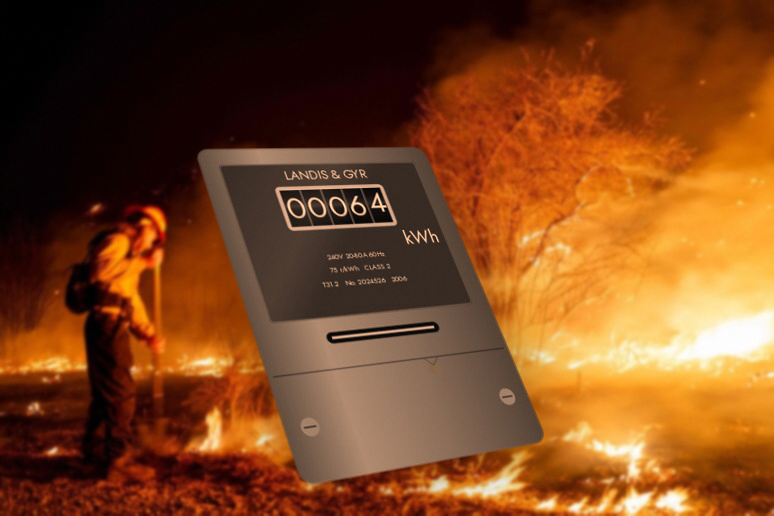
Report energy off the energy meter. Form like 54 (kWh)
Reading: 64 (kWh)
